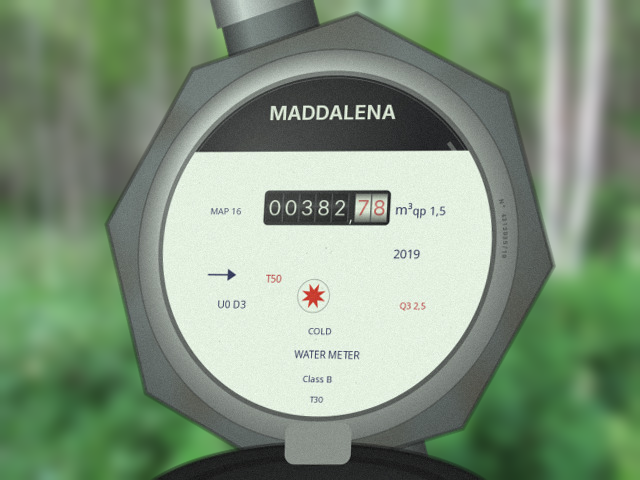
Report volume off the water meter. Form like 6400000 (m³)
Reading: 382.78 (m³)
